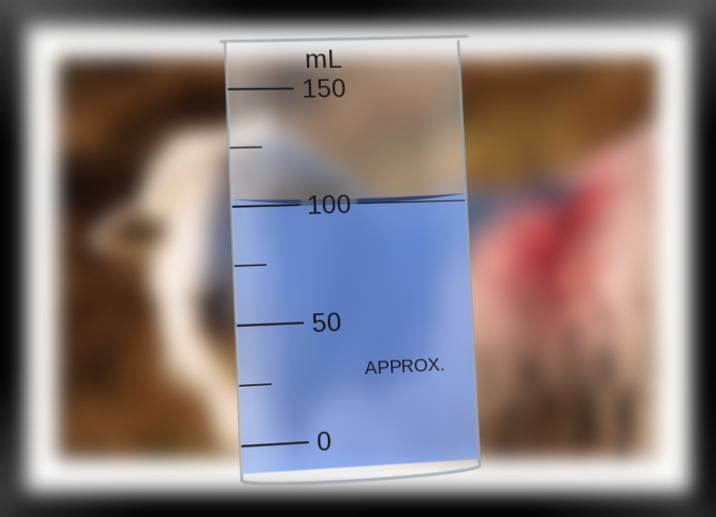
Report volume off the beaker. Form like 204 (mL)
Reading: 100 (mL)
